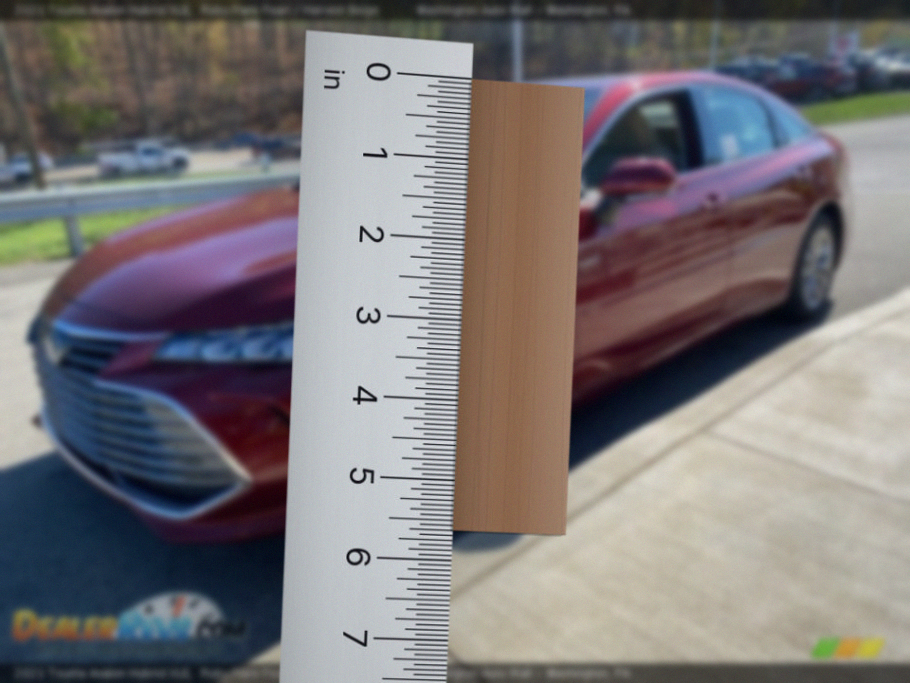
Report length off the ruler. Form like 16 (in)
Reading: 5.625 (in)
